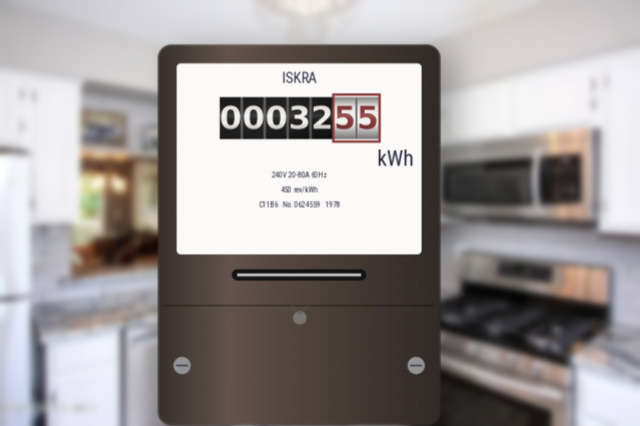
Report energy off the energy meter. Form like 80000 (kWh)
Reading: 32.55 (kWh)
